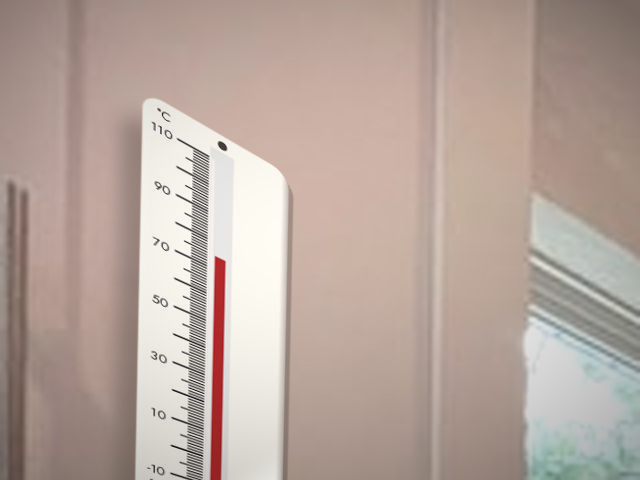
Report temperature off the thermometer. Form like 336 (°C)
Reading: 75 (°C)
